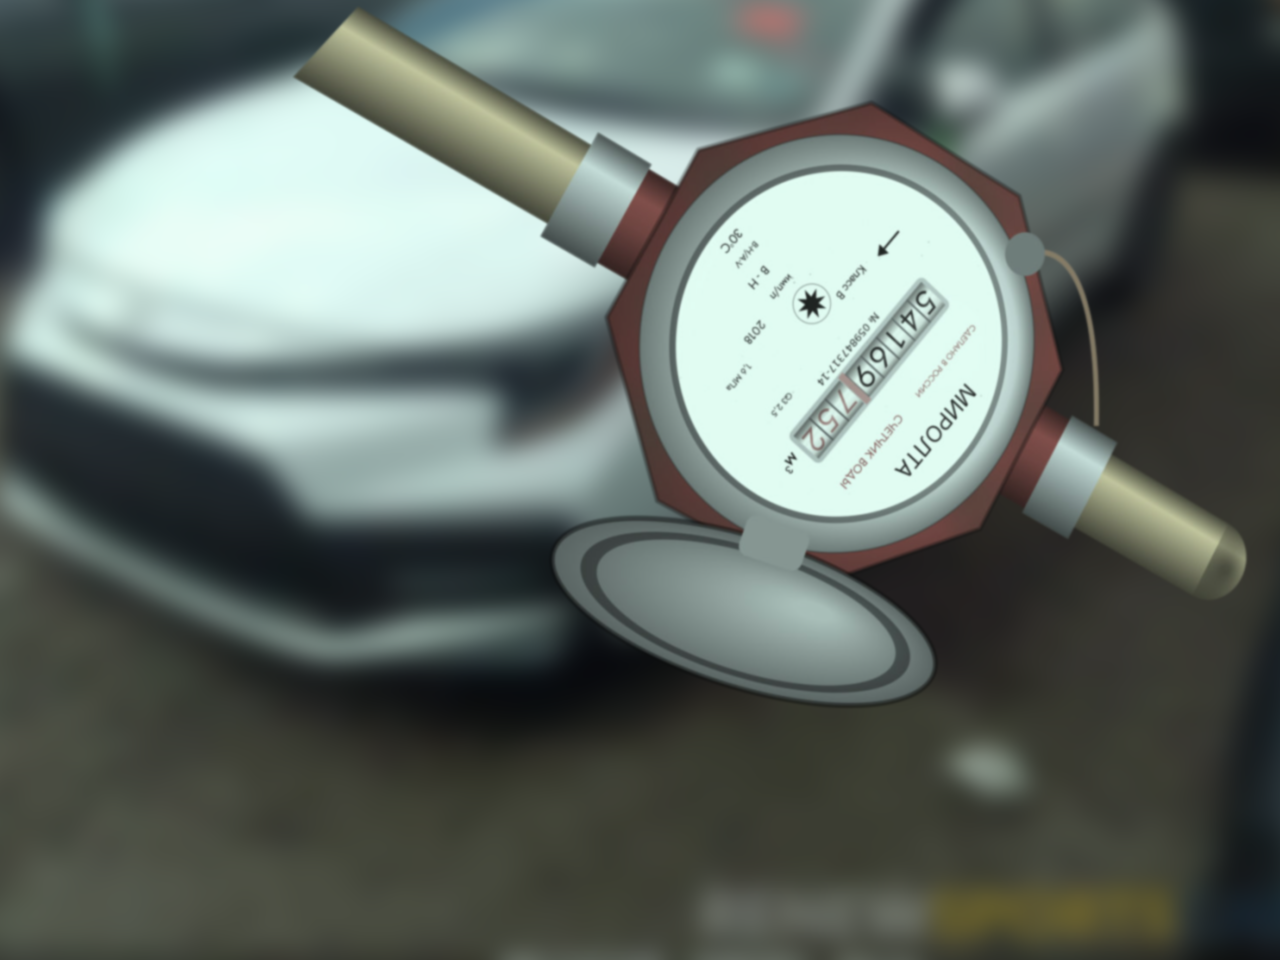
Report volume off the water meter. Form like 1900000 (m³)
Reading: 54169.752 (m³)
